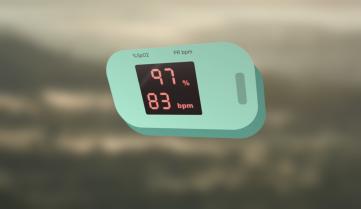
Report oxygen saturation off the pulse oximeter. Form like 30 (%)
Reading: 97 (%)
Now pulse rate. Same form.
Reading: 83 (bpm)
